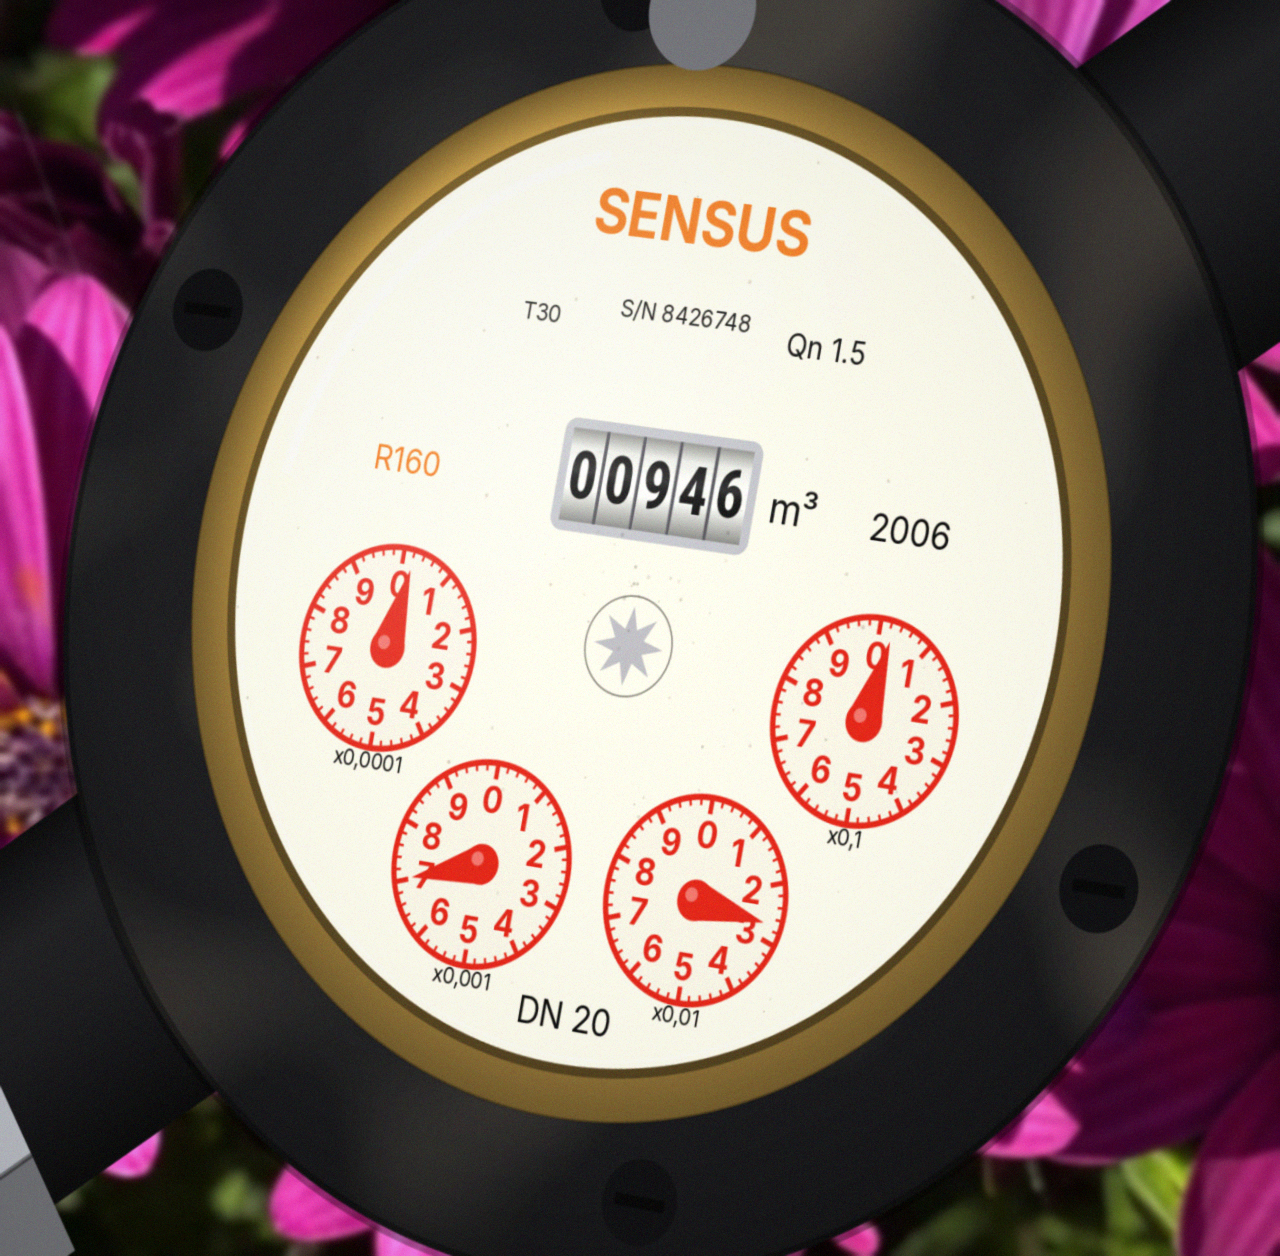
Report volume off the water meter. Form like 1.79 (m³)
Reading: 946.0270 (m³)
